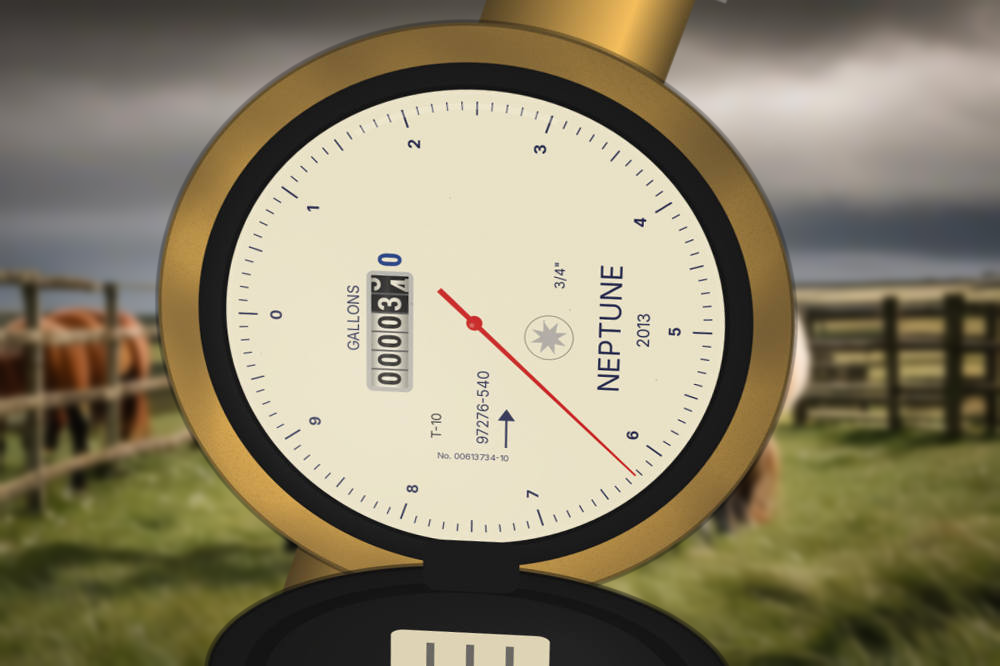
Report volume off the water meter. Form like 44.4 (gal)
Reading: 336.2 (gal)
